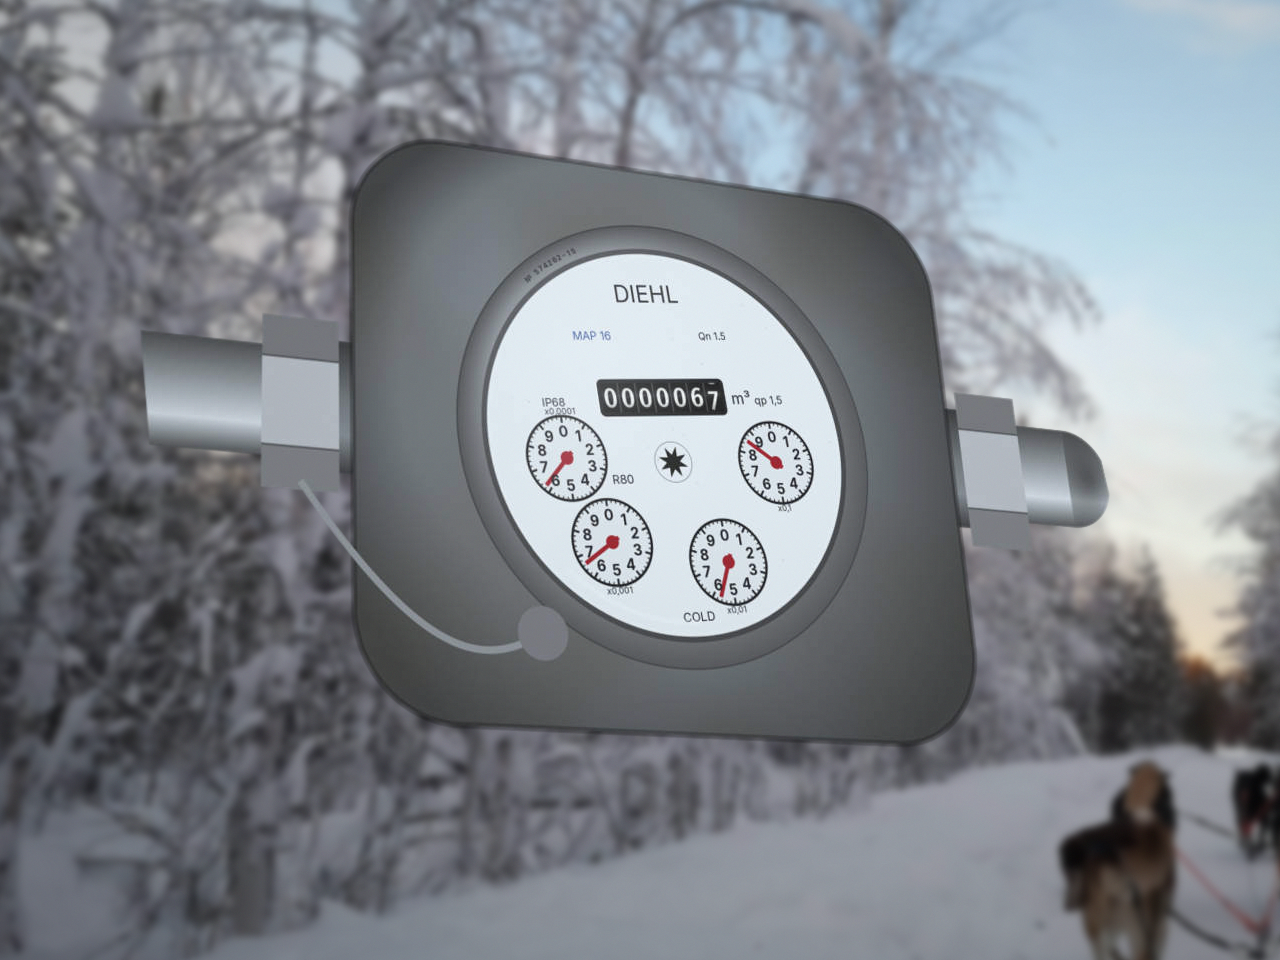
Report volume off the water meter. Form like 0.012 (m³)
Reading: 66.8566 (m³)
